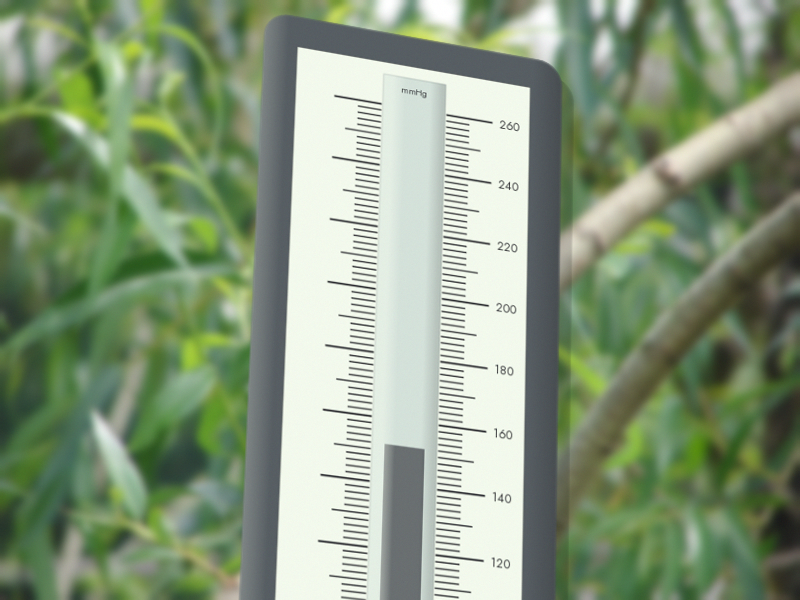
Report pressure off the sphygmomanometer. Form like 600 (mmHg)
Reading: 152 (mmHg)
